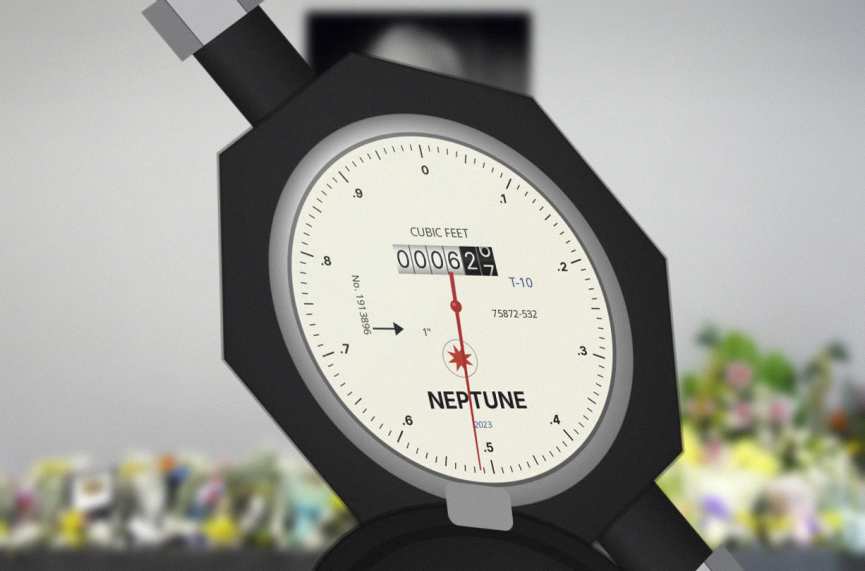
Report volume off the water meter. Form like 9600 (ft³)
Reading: 626.51 (ft³)
